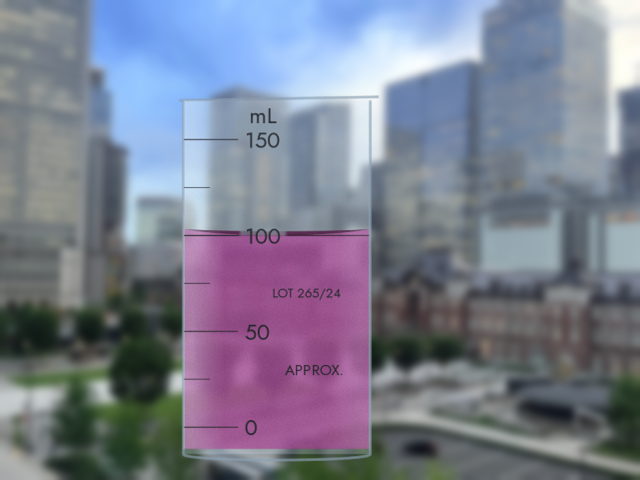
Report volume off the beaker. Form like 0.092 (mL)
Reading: 100 (mL)
